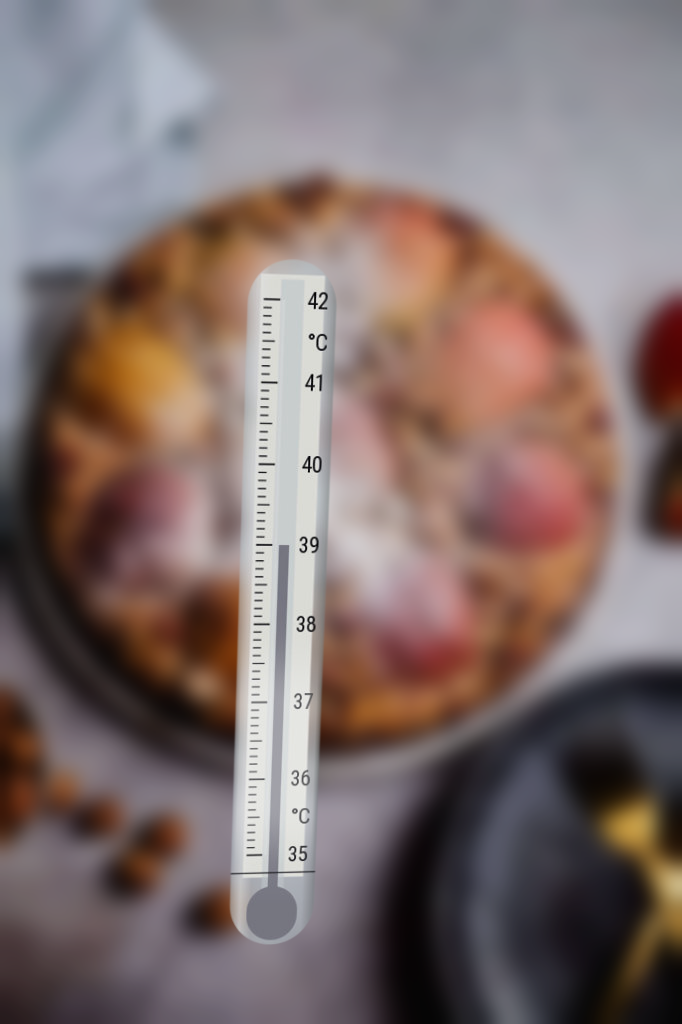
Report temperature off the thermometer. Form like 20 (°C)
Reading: 39 (°C)
